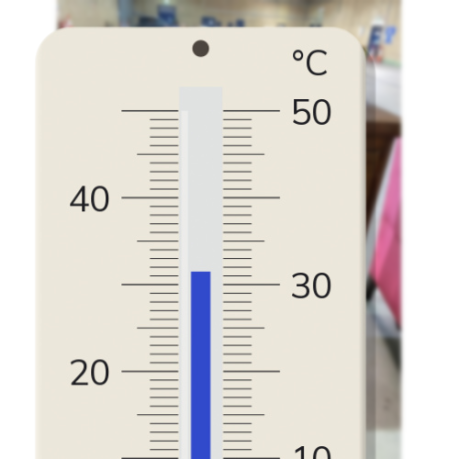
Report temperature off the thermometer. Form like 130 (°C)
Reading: 31.5 (°C)
